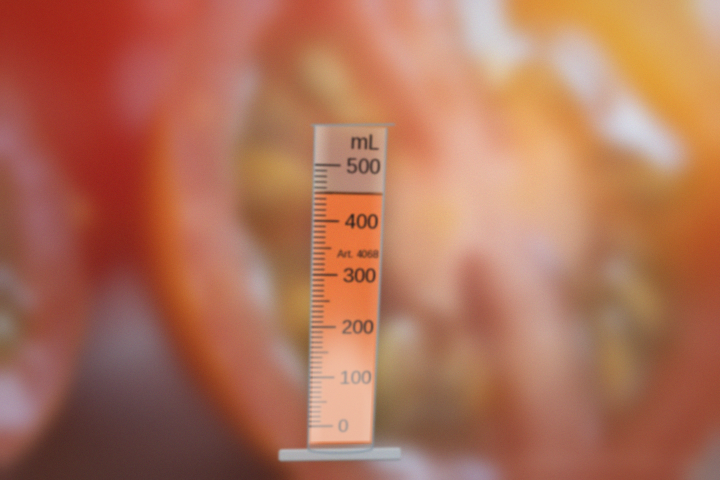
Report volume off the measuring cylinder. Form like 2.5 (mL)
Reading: 450 (mL)
